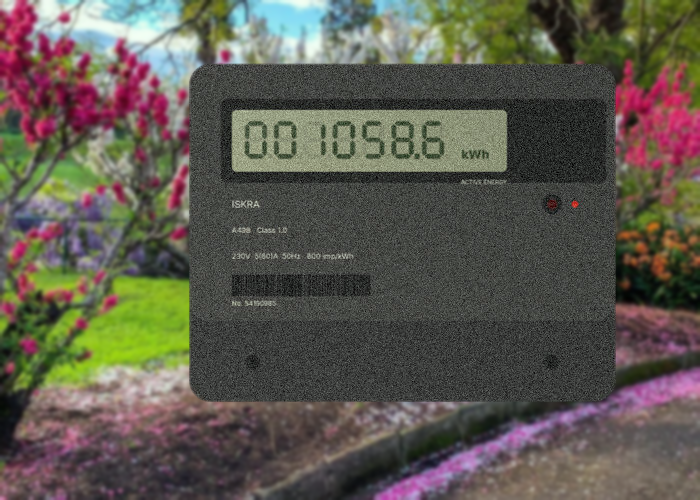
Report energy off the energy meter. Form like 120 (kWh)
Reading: 1058.6 (kWh)
